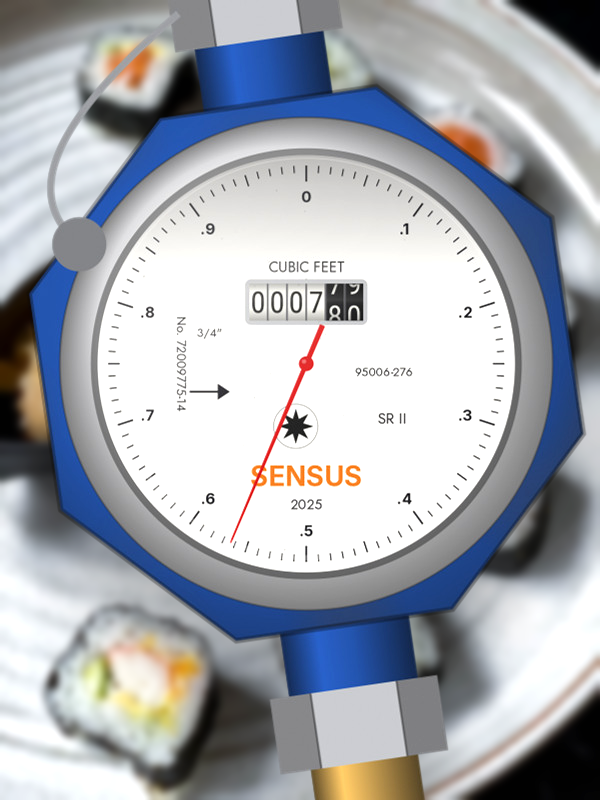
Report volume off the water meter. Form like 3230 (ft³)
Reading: 779.56 (ft³)
